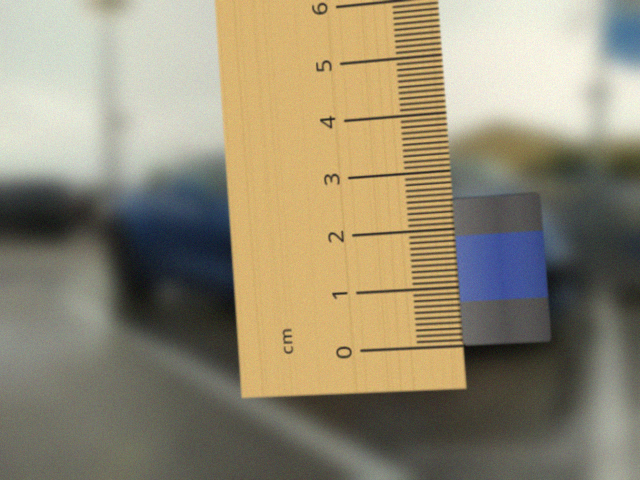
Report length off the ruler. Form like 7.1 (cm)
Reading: 2.5 (cm)
